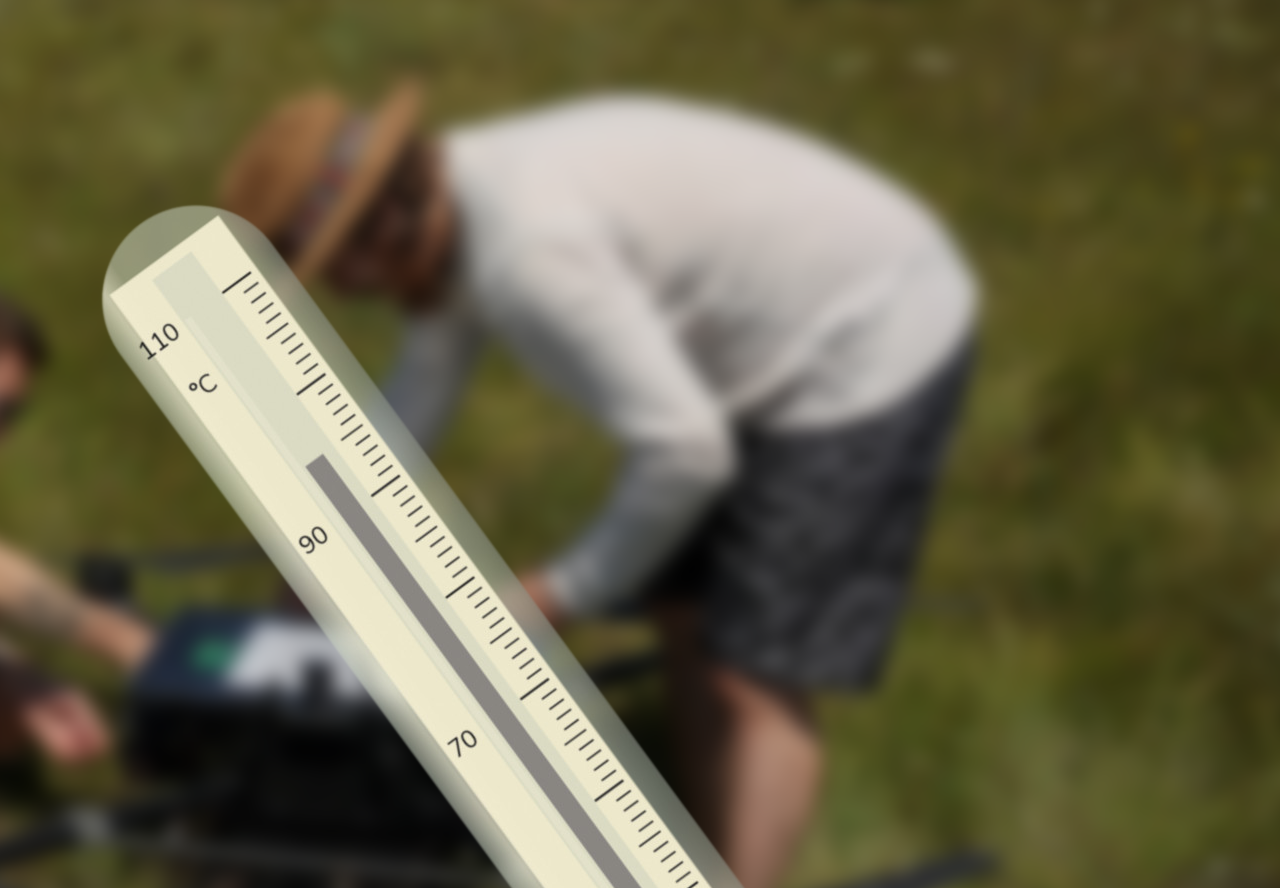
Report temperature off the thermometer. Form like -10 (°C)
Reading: 95 (°C)
